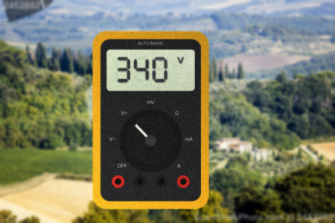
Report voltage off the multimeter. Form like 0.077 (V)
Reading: 340 (V)
